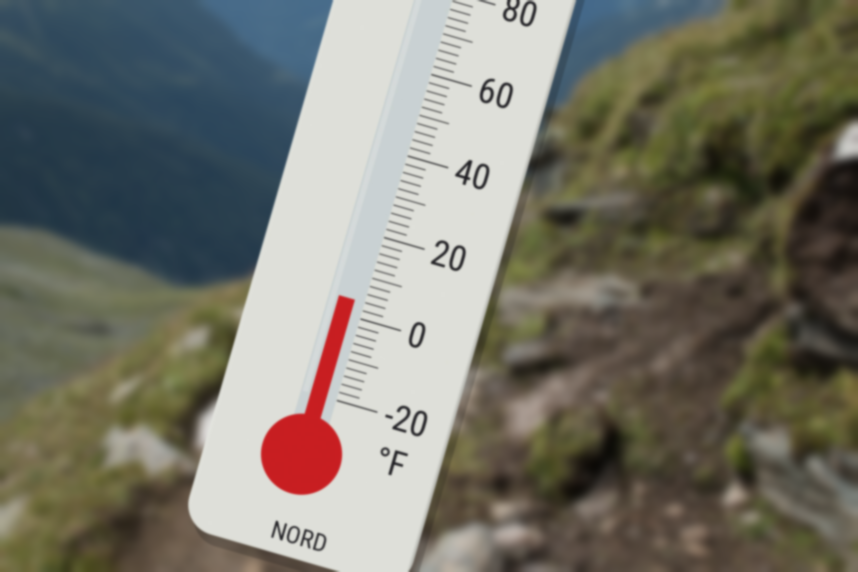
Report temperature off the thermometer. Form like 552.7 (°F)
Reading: 4 (°F)
